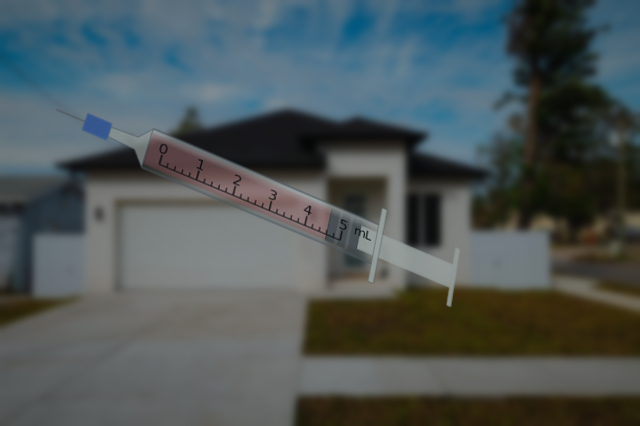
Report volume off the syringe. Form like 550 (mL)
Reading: 4.6 (mL)
